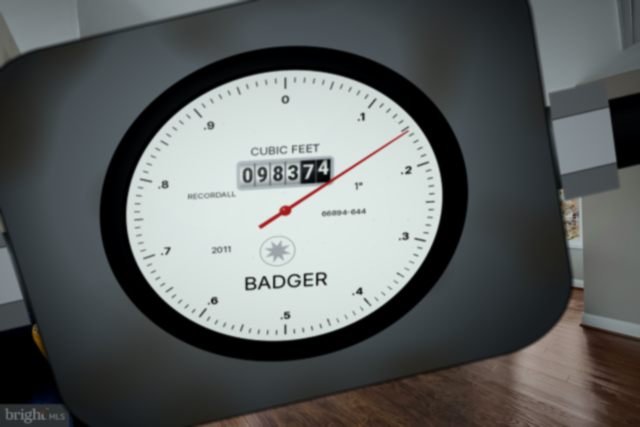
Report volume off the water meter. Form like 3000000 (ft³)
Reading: 98374.15 (ft³)
